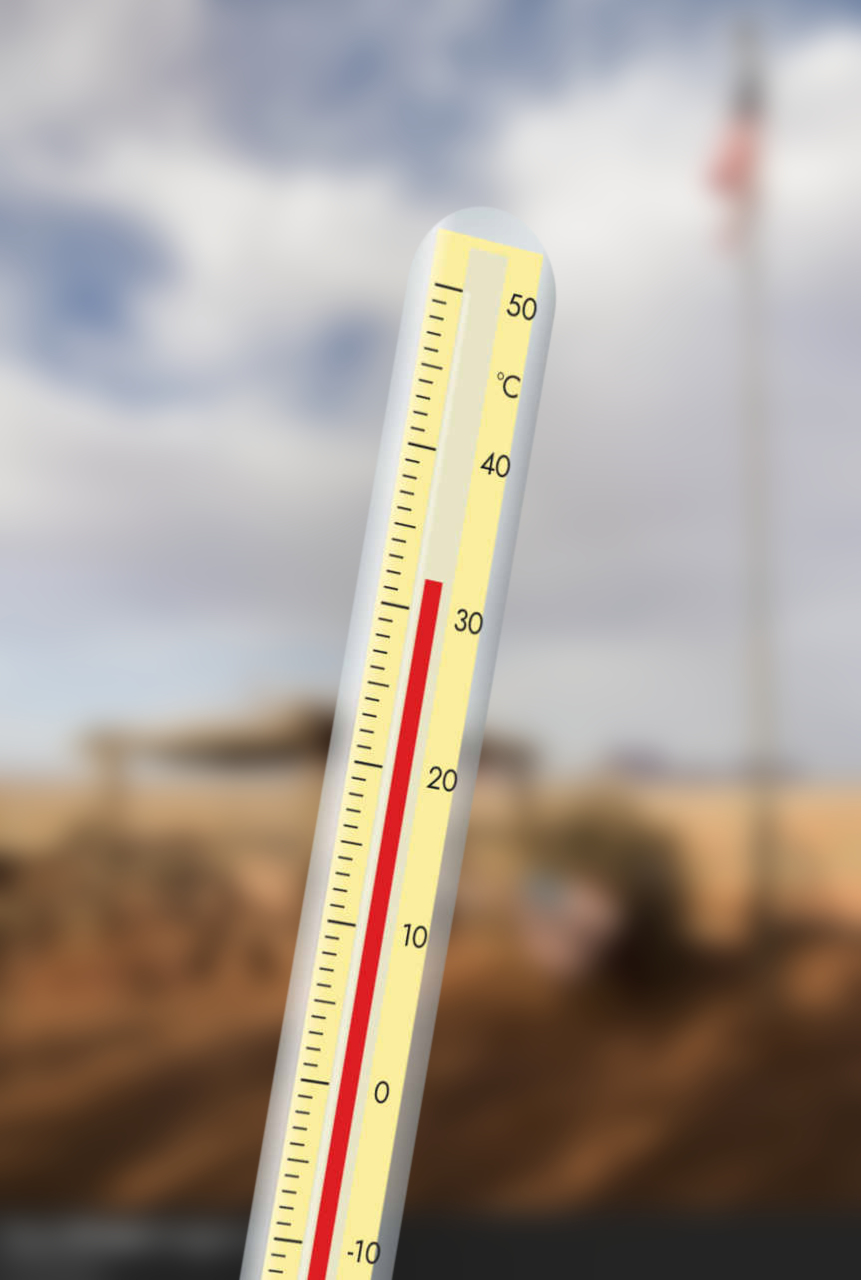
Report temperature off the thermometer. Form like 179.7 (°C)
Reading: 32 (°C)
